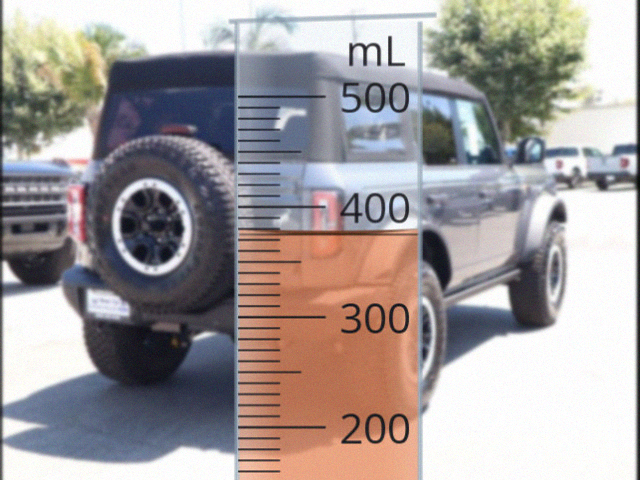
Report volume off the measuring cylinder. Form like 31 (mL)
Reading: 375 (mL)
